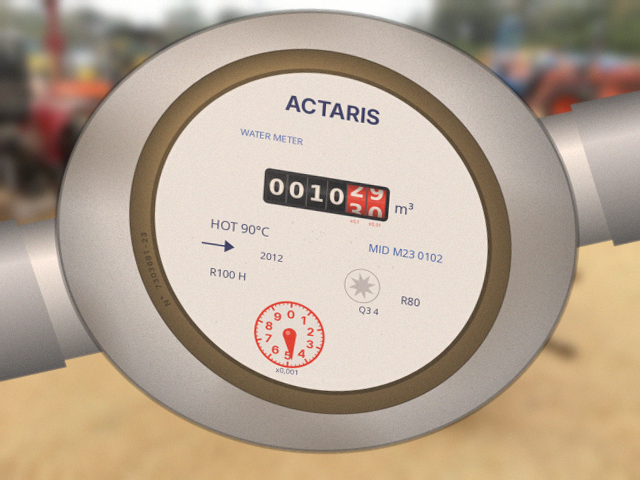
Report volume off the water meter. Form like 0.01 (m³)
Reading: 10.294 (m³)
